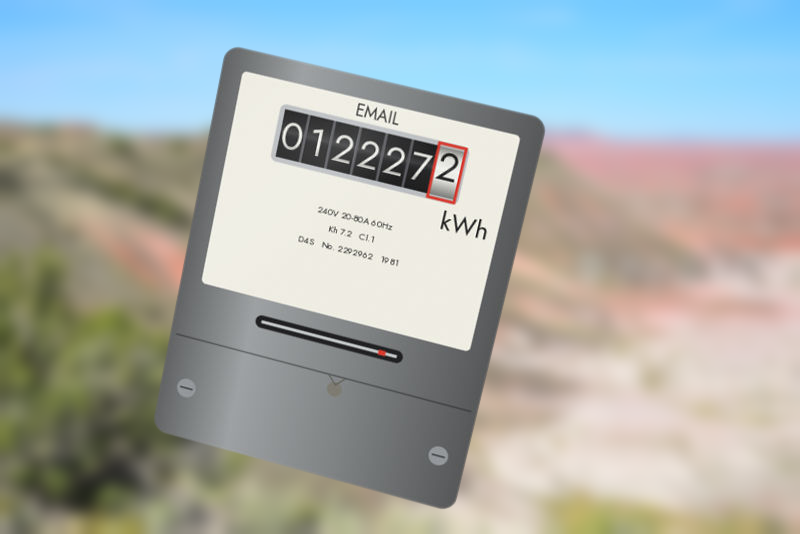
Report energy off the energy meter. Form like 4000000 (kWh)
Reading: 12227.2 (kWh)
